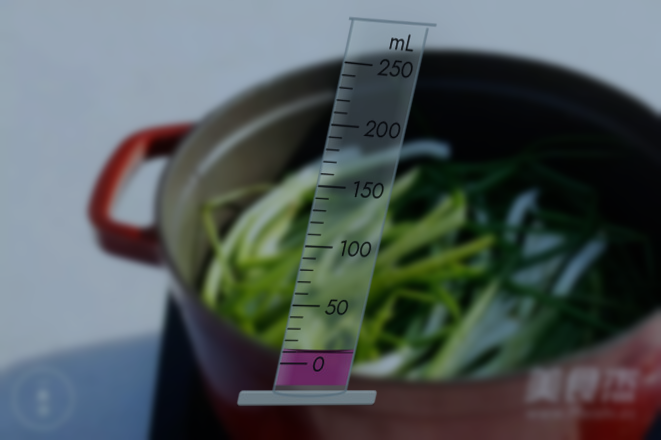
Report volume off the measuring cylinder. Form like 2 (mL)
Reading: 10 (mL)
